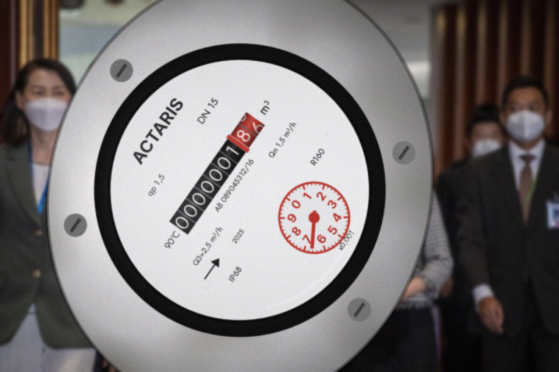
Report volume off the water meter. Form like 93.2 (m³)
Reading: 1.856 (m³)
